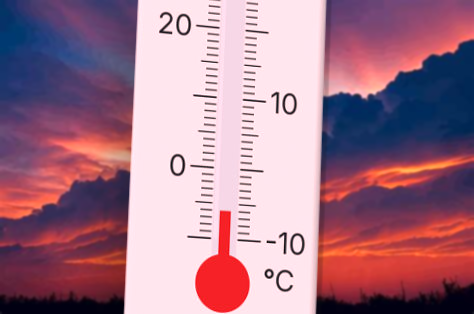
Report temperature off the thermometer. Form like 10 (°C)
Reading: -6 (°C)
